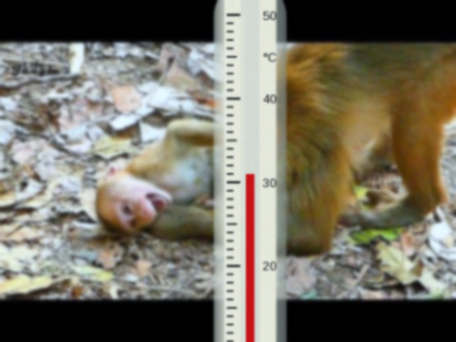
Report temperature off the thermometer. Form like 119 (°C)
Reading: 31 (°C)
